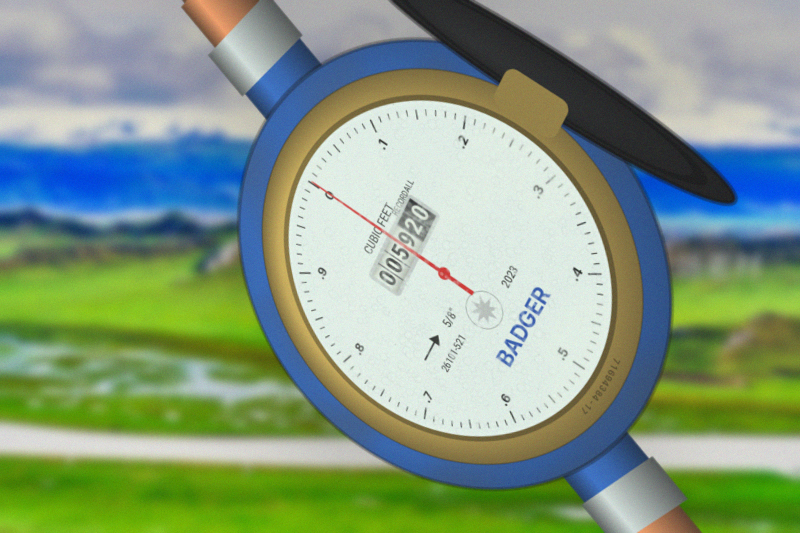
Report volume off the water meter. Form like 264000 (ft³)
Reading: 5920.00 (ft³)
